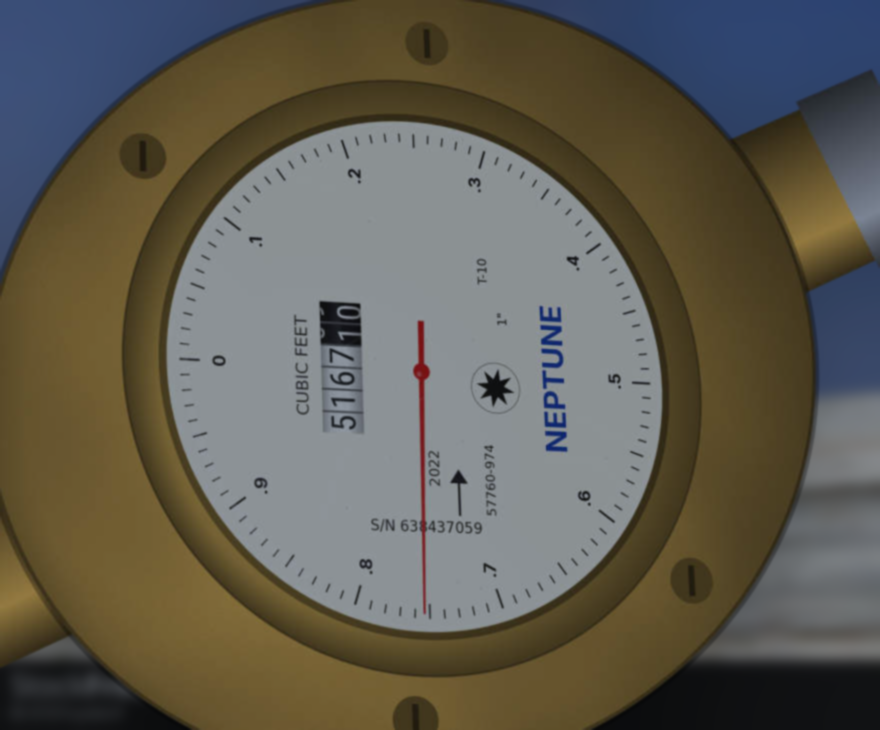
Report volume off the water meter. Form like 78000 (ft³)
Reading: 516709.75 (ft³)
